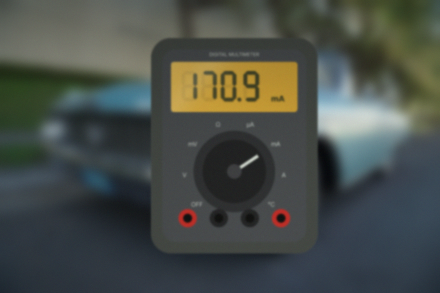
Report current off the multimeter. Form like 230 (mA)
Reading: 170.9 (mA)
